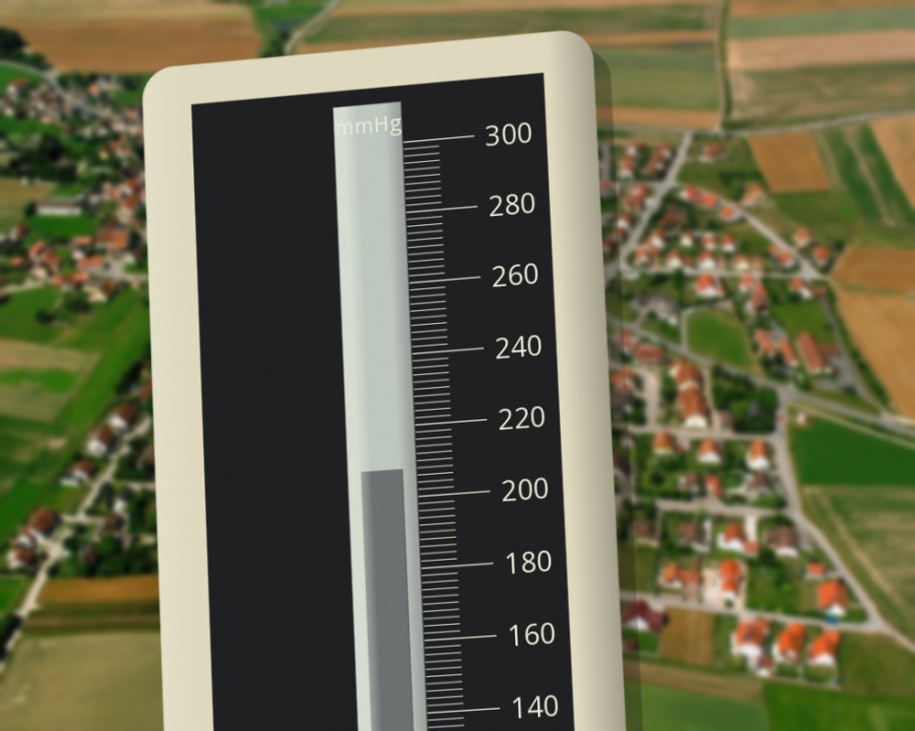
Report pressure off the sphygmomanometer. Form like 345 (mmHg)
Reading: 208 (mmHg)
